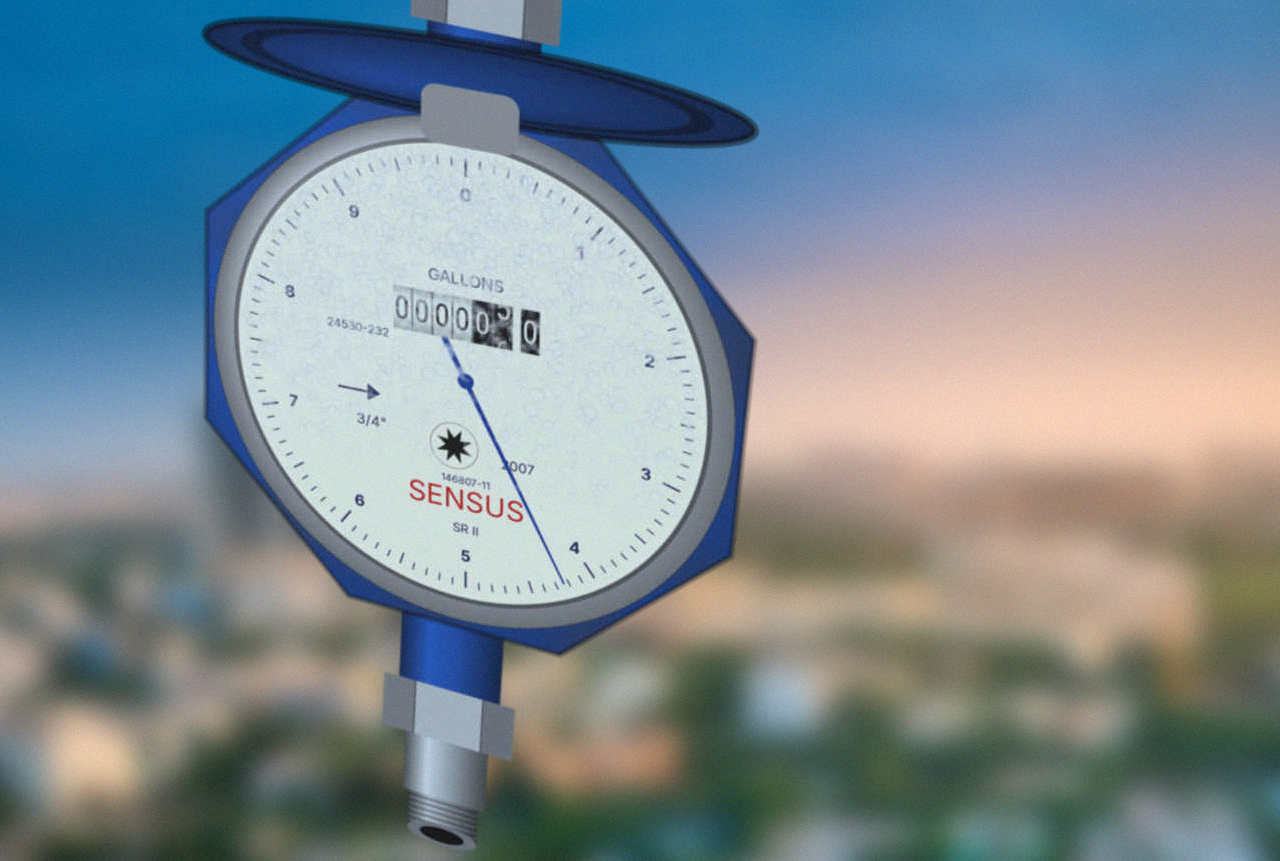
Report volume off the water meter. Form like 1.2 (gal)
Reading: 54.2 (gal)
